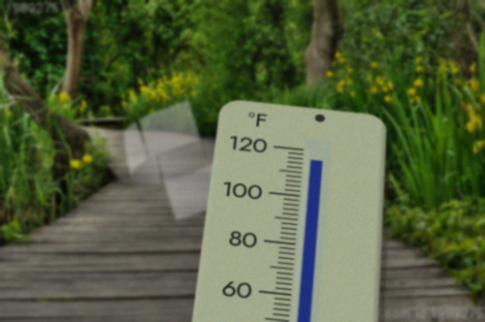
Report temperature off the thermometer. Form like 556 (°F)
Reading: 116 (°F)
